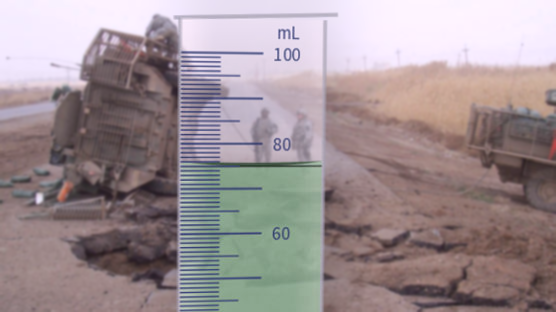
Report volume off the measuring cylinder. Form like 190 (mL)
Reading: 75 (mL)
